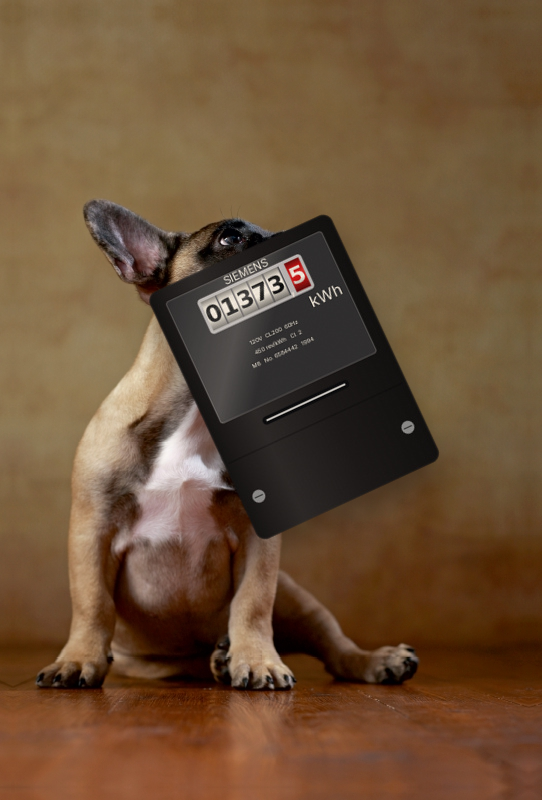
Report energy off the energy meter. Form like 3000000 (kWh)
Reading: 1373.5 (kWh)
